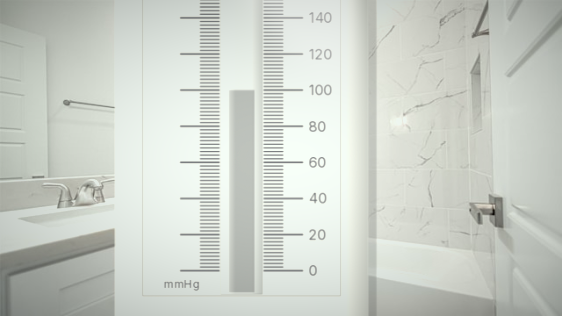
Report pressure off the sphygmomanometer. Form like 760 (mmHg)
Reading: 100 (mmHg)
